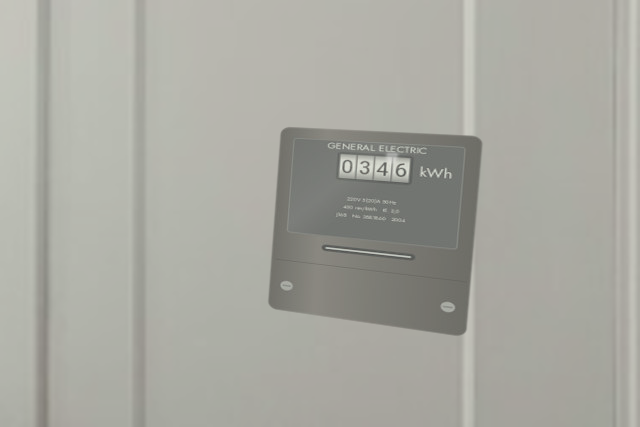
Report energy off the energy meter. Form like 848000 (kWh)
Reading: 346 (kWh)
